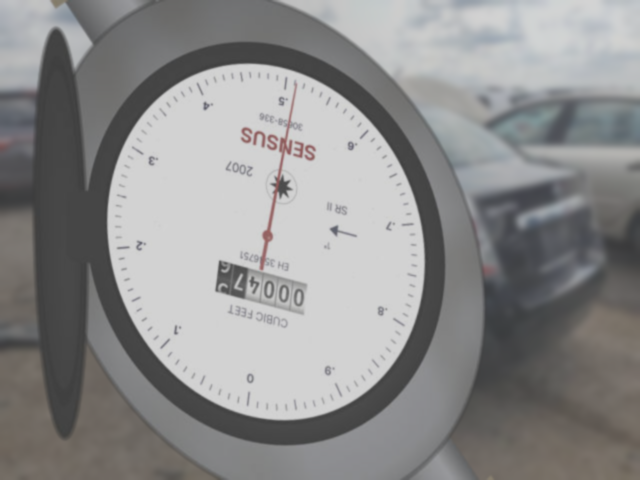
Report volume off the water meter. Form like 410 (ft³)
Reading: 475.51 (ft³)
